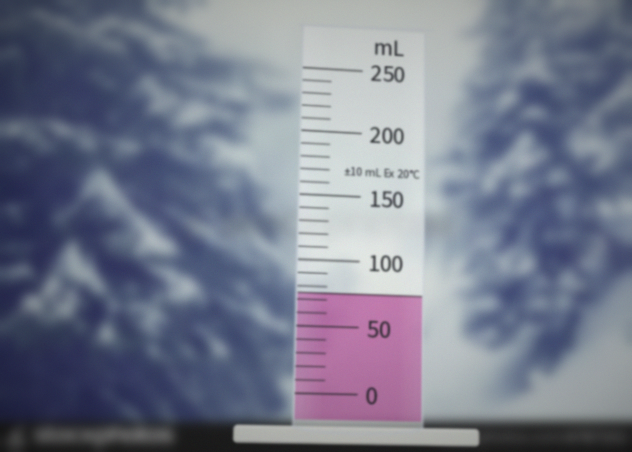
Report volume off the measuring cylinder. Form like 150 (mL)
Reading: 75 (mL)
